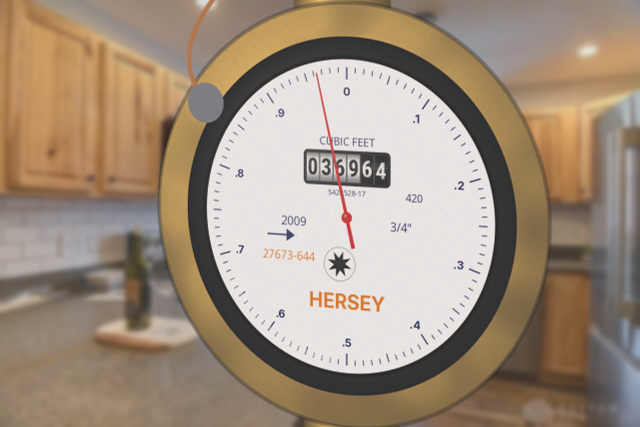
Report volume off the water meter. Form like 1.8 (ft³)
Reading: 36963.96 (ft³)
